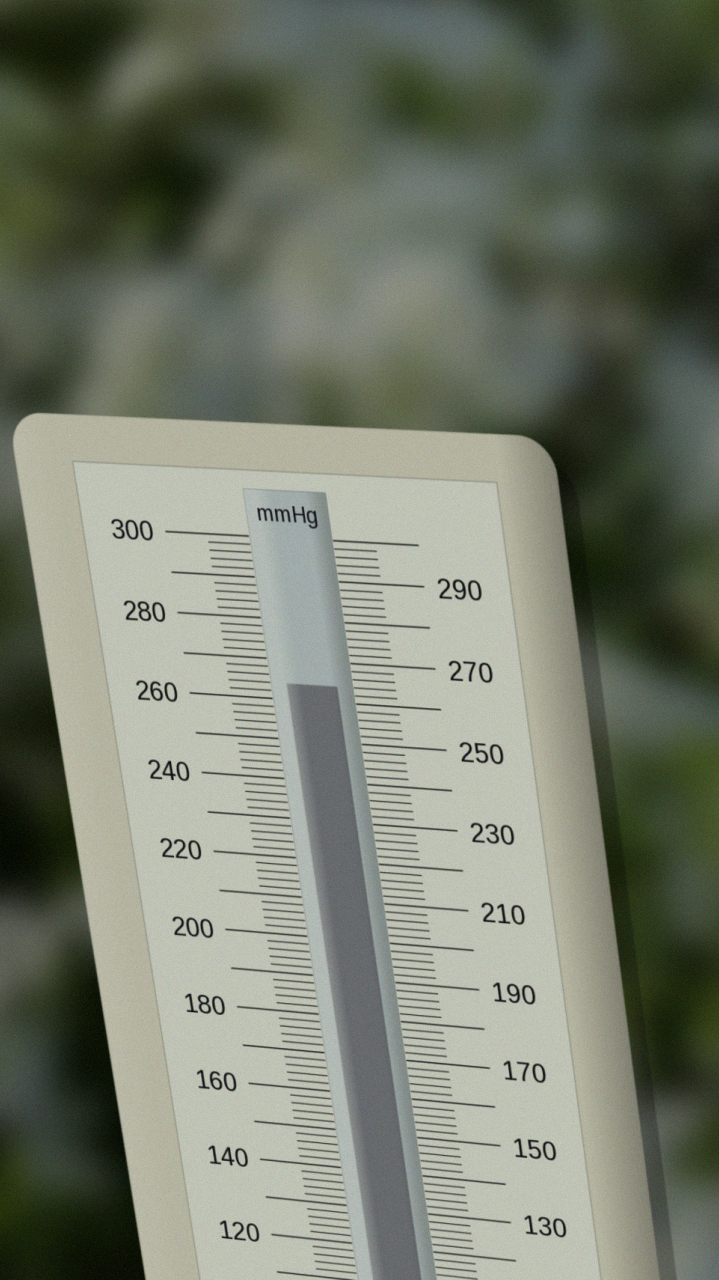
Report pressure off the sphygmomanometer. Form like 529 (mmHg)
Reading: 264 (mmHg)
